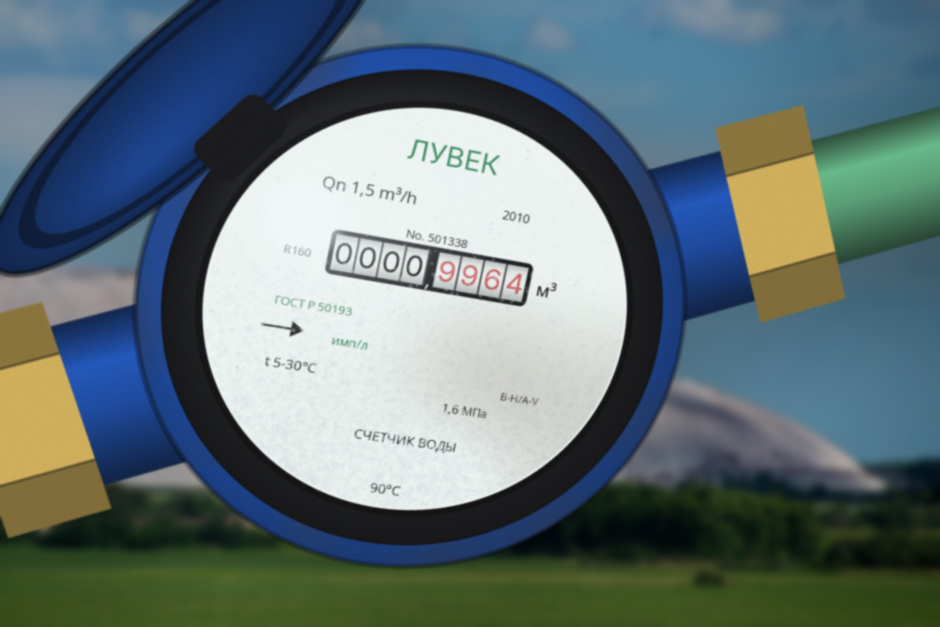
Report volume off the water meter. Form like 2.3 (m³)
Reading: 0.9964 (m³)
